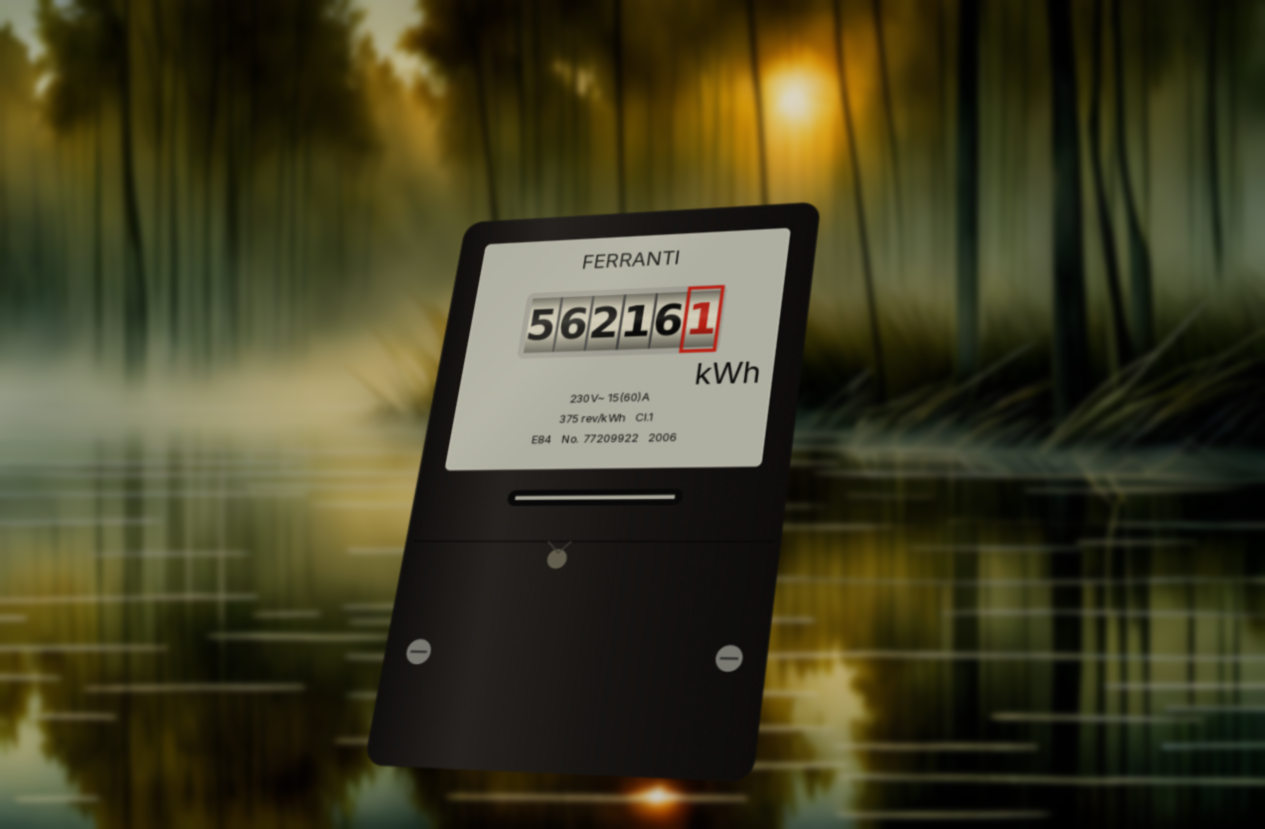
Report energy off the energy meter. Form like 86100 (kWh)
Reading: 56216.1 (kWh)
